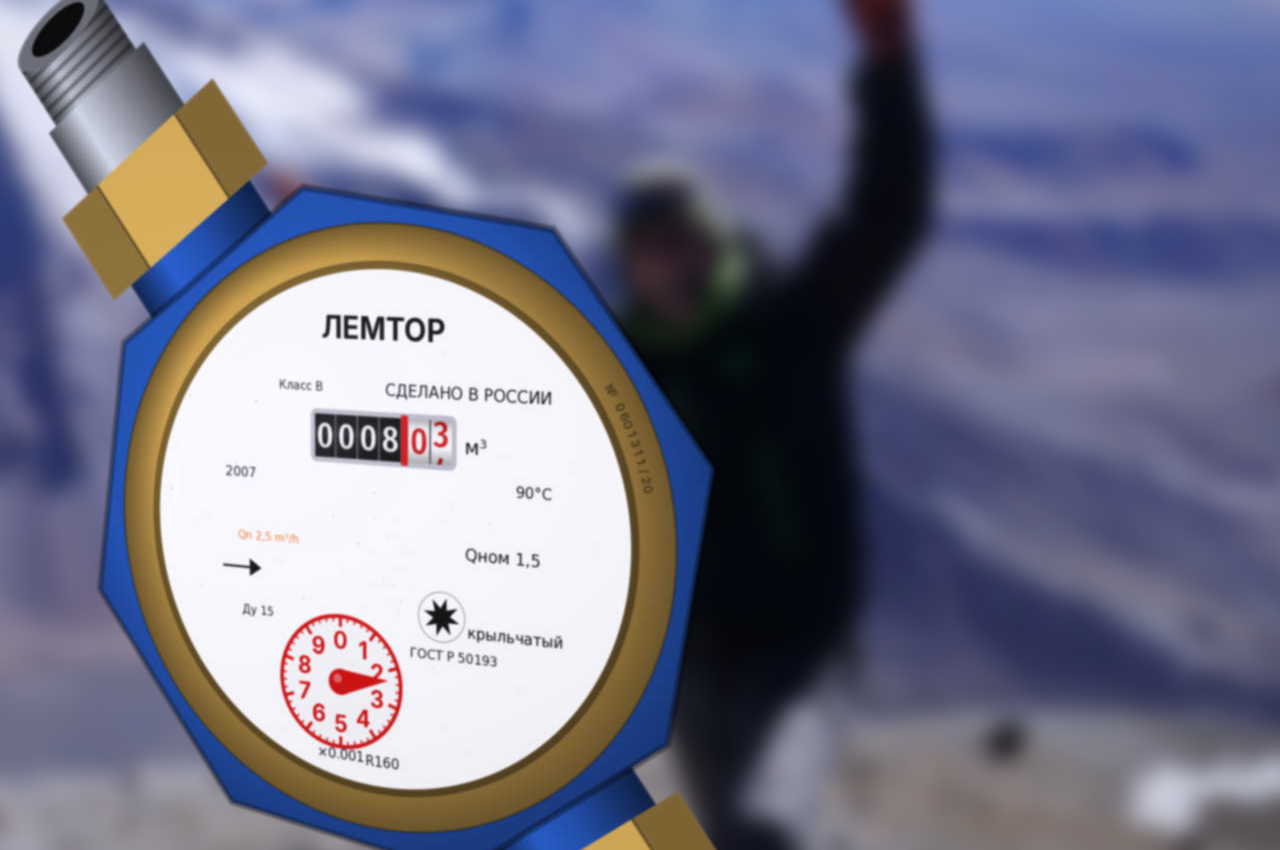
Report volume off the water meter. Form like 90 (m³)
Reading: 8.032 (m³)
